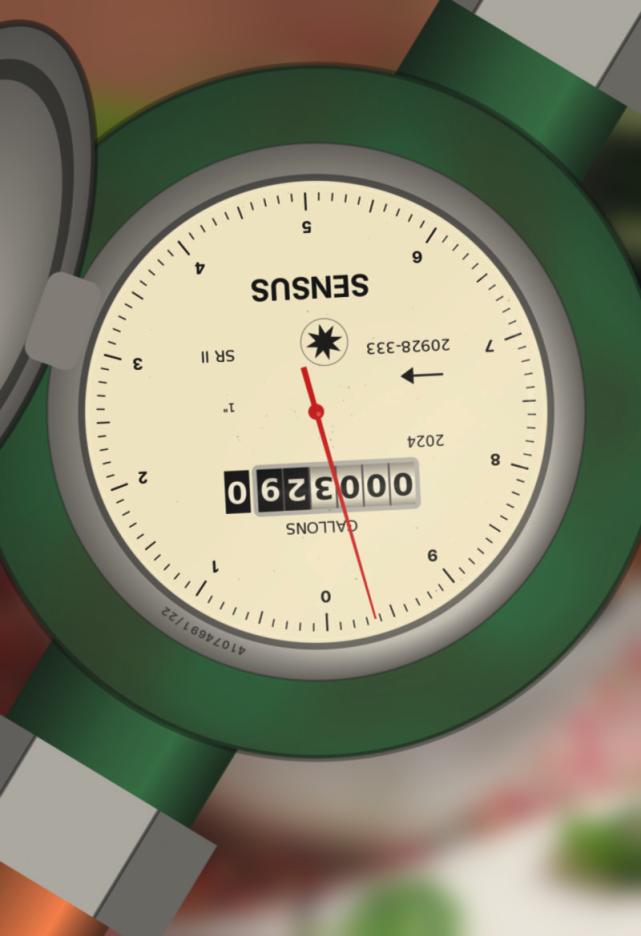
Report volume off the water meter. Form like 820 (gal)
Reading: 3289.6 (gal)
